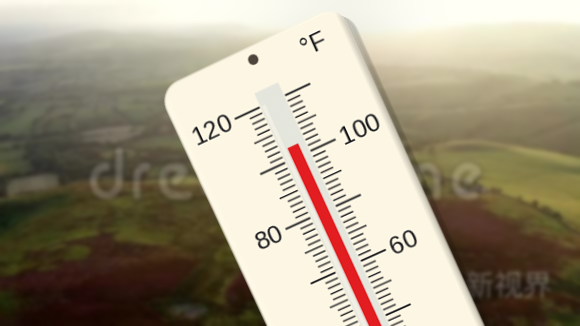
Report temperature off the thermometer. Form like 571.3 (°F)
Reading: 104 (°F)
